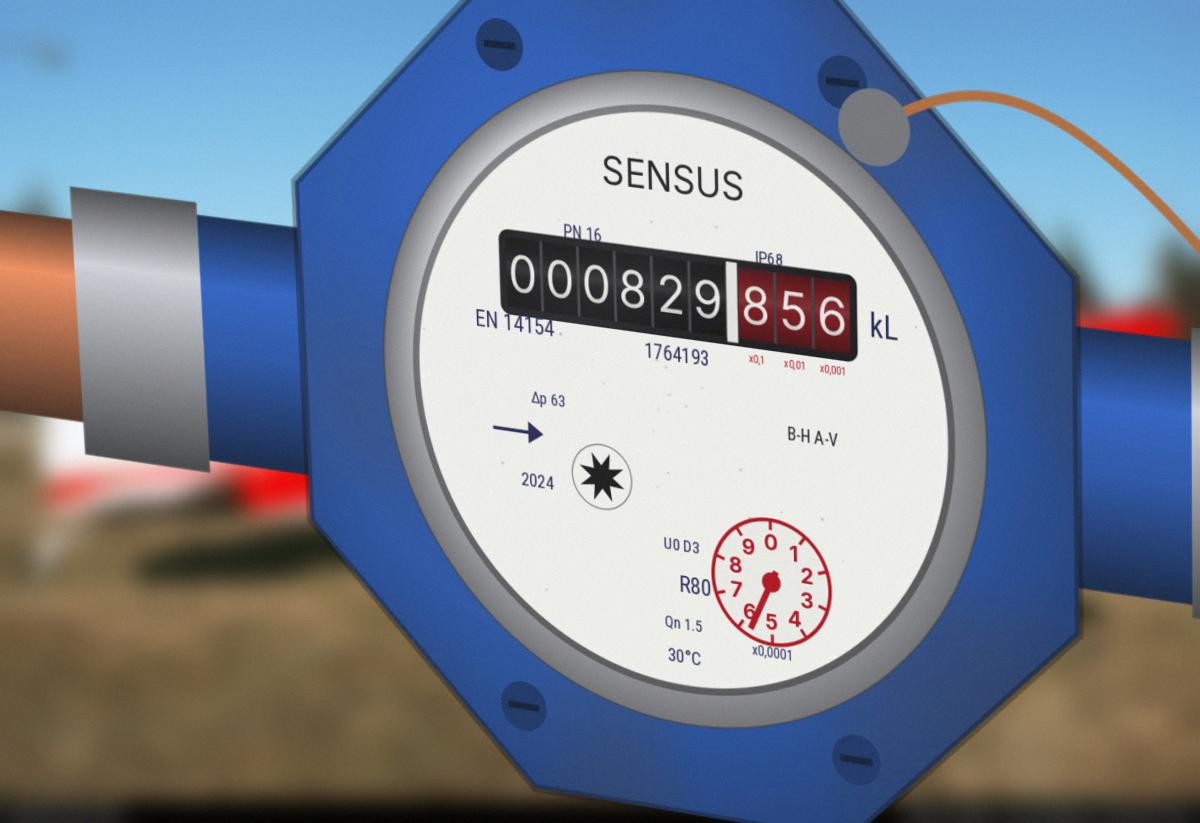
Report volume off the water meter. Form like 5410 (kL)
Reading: 829.8565 (kL)
